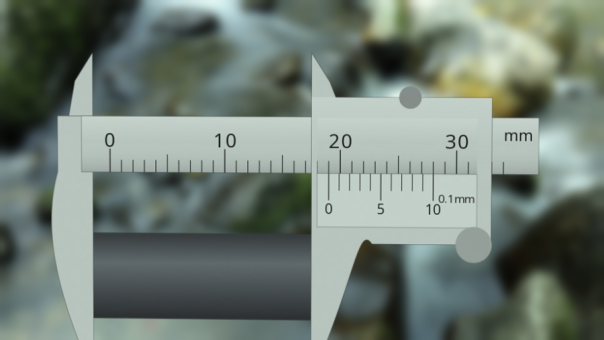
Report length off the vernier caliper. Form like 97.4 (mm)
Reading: 19.0 (mm)
